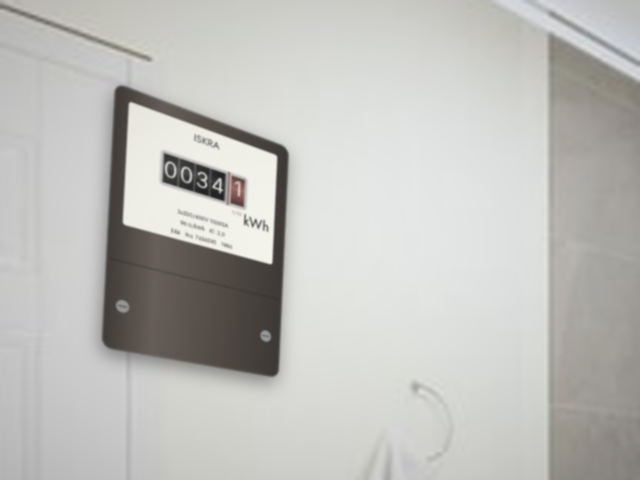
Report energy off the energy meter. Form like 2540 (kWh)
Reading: 34.1 (kWh)
